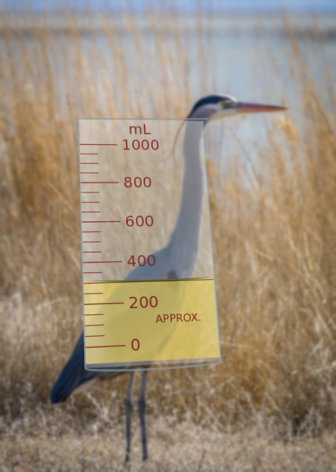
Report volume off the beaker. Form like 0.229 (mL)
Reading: 300 (mL)
